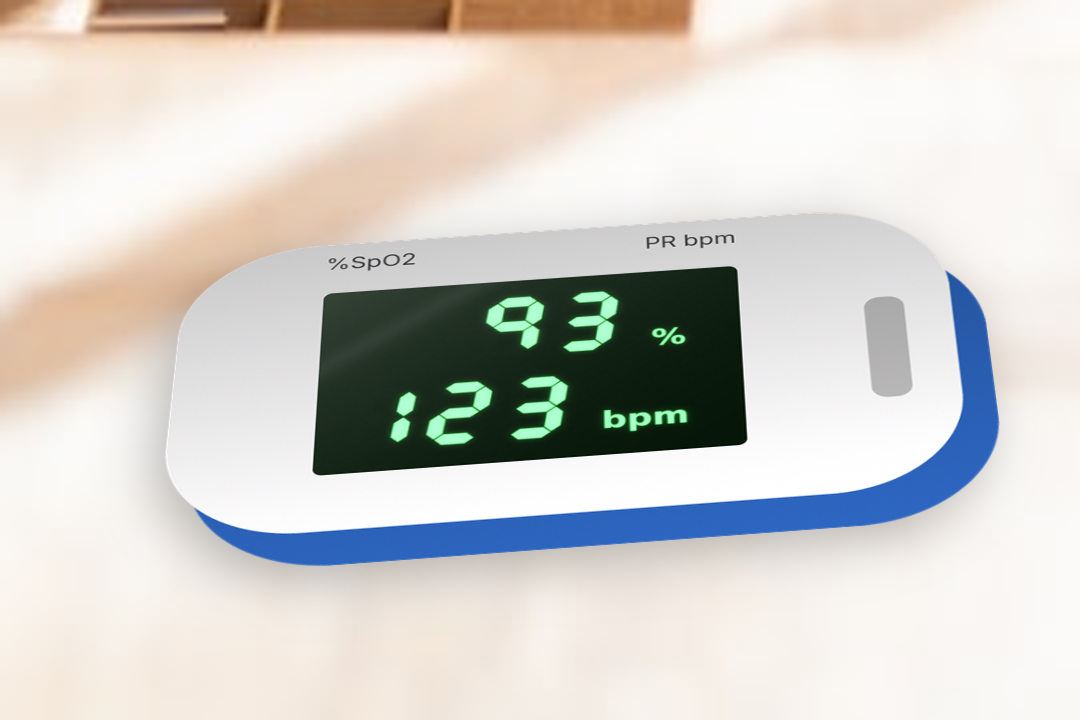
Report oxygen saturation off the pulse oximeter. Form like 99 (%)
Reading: 93 (%)
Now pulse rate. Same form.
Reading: 123 (bpm)
